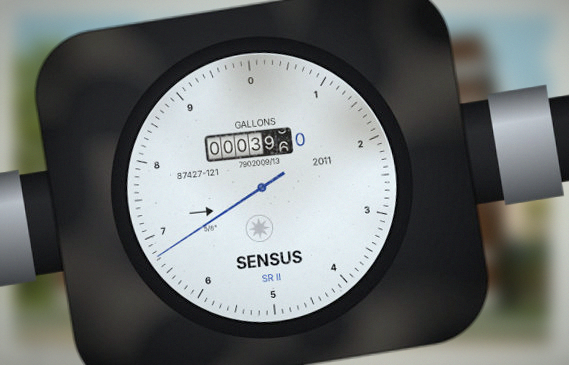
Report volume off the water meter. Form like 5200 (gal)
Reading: 3956.7 (gal)
